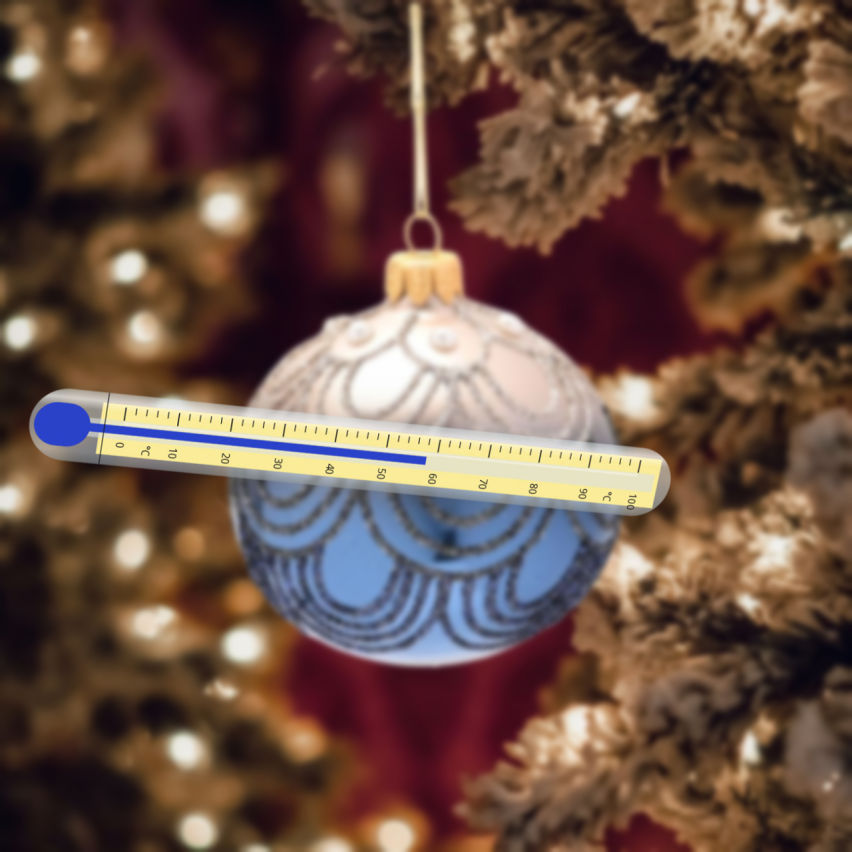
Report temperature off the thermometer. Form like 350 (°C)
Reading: 58 (°C)
